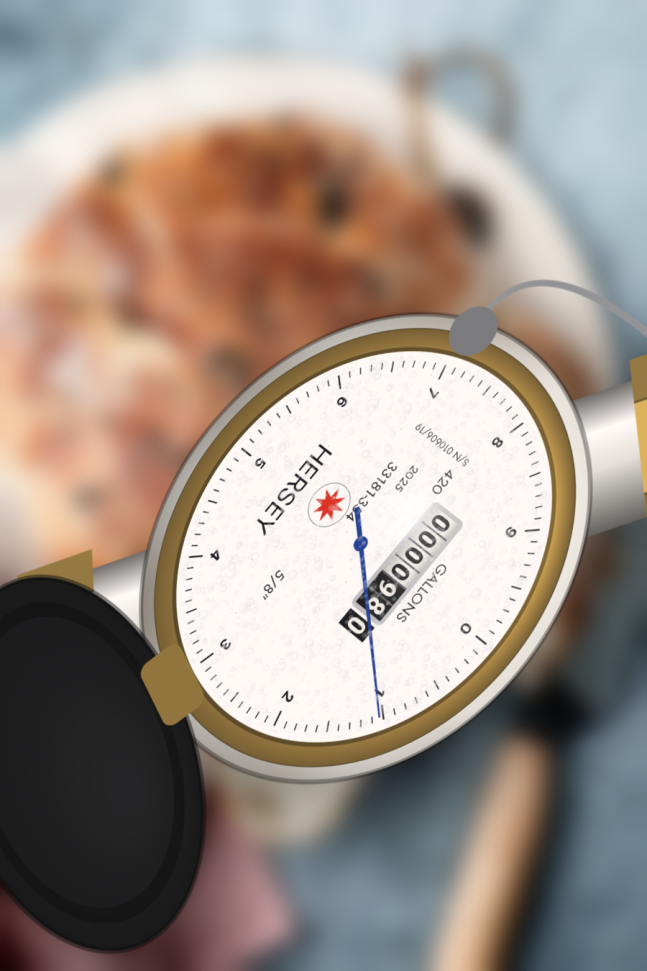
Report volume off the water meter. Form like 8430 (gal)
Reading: 981.0 (gal)
